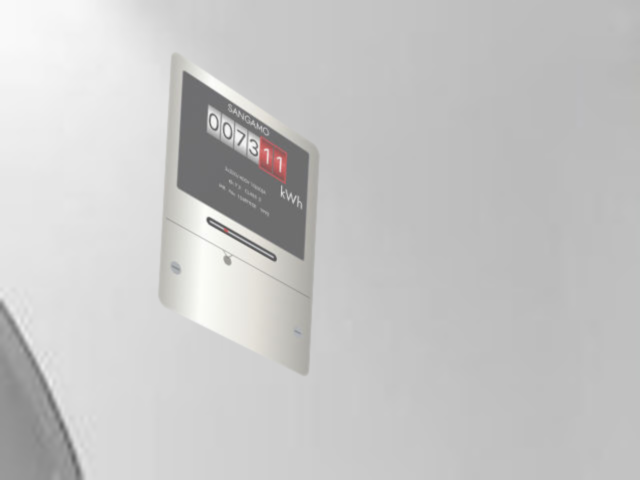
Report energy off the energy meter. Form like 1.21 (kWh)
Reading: 73.11 (kWh)
